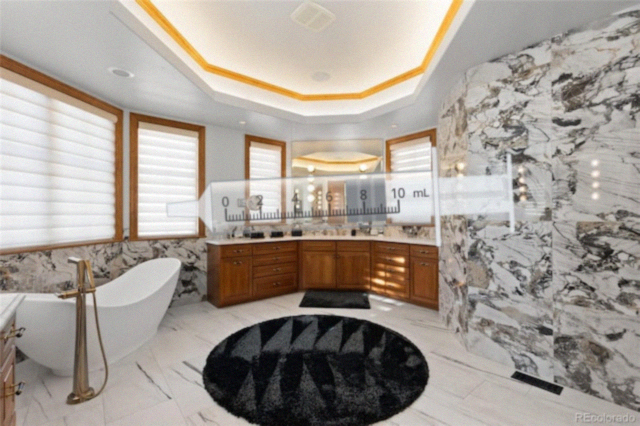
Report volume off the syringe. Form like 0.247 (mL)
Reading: 7 (mL)
